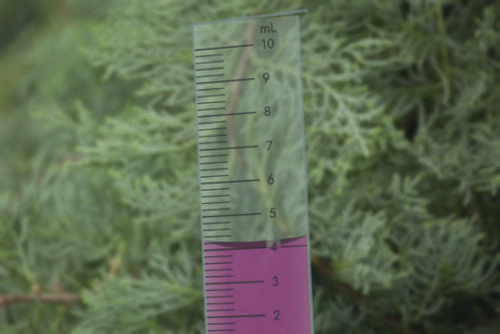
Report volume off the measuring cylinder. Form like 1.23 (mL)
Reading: 4 (mL)
